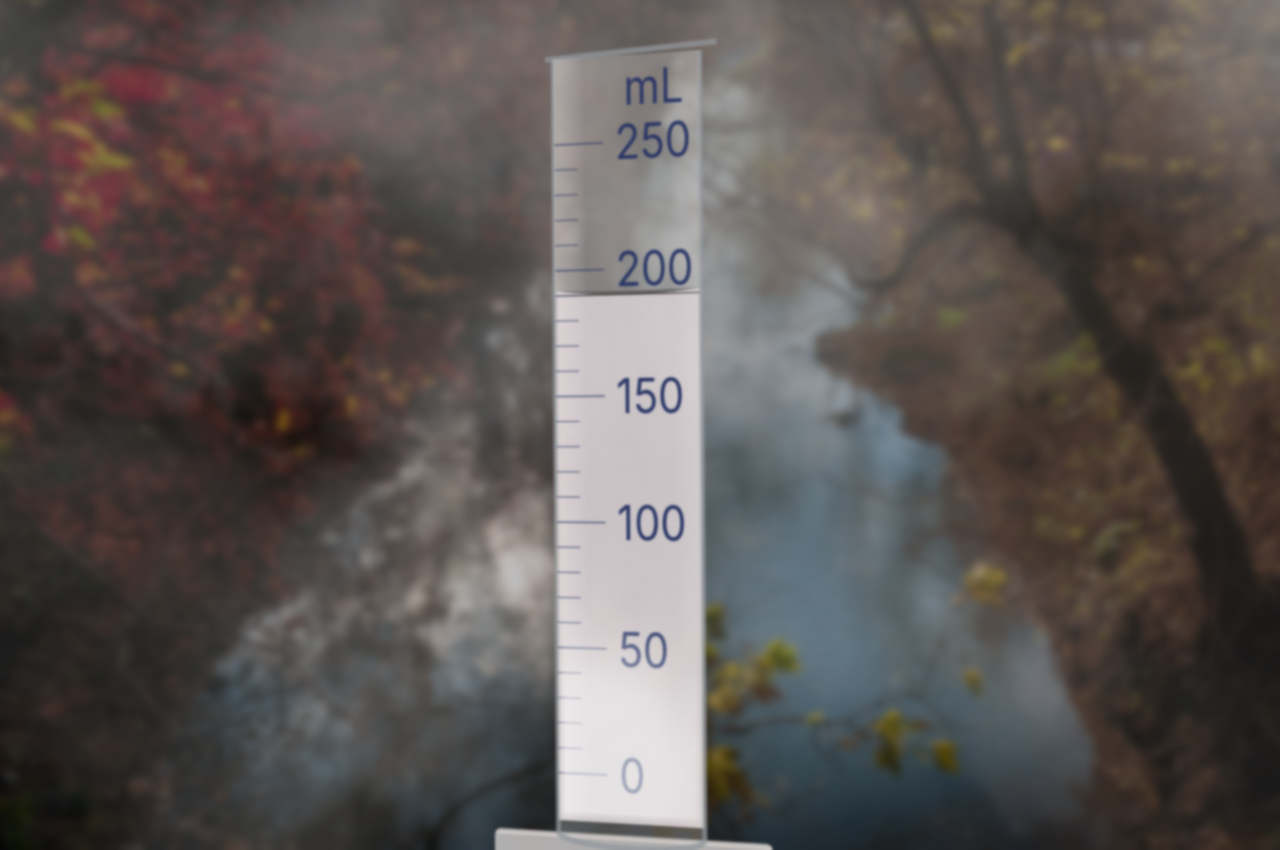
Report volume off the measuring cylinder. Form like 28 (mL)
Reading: 190 (mL)
